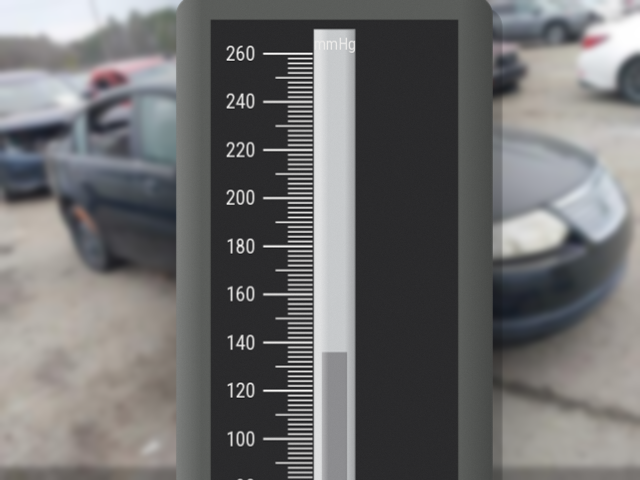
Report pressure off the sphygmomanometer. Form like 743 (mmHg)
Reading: 136 (mmHg)
